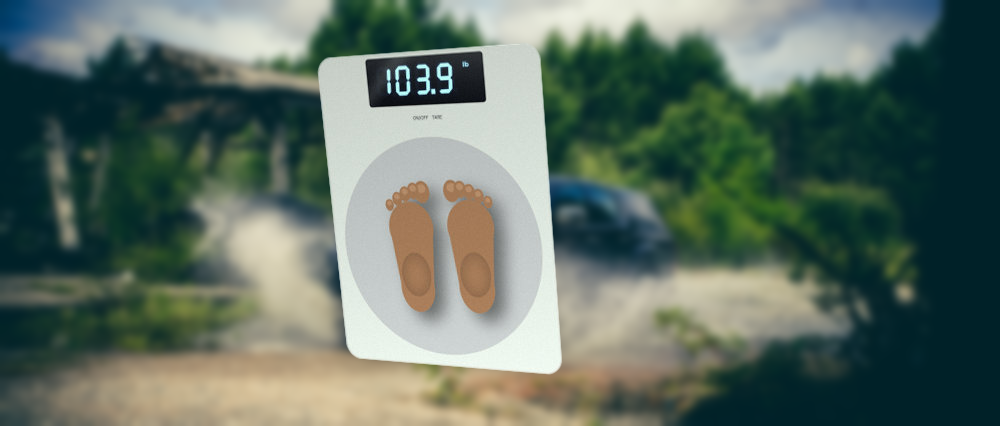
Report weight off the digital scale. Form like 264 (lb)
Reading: 103.9 (lb)
